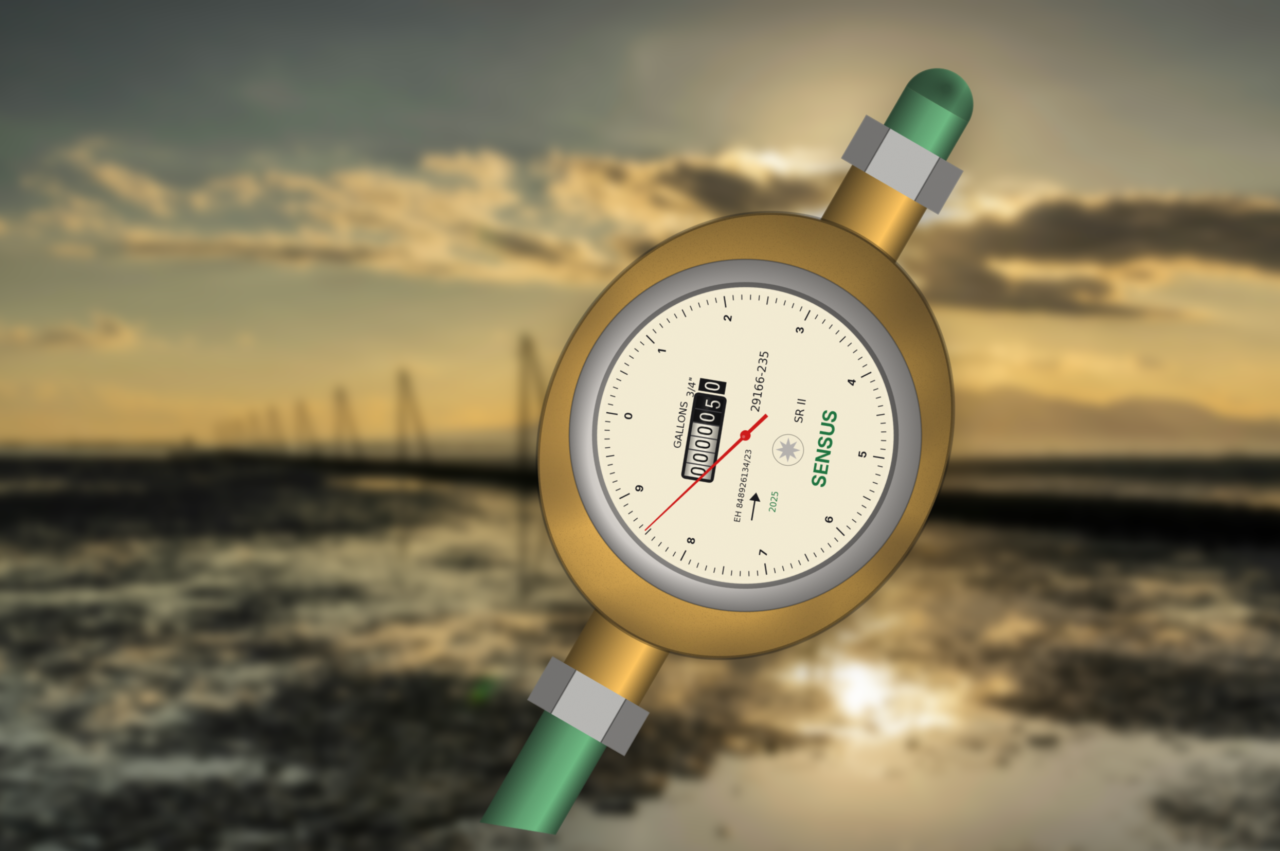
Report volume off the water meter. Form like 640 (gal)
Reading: 48.5 (gal)
